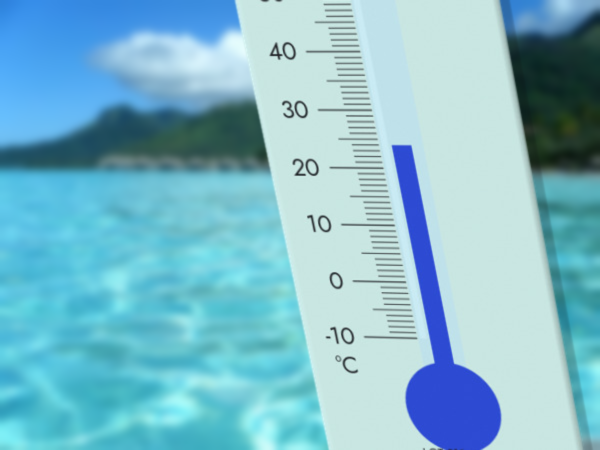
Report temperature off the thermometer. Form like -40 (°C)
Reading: 24 (°C)
